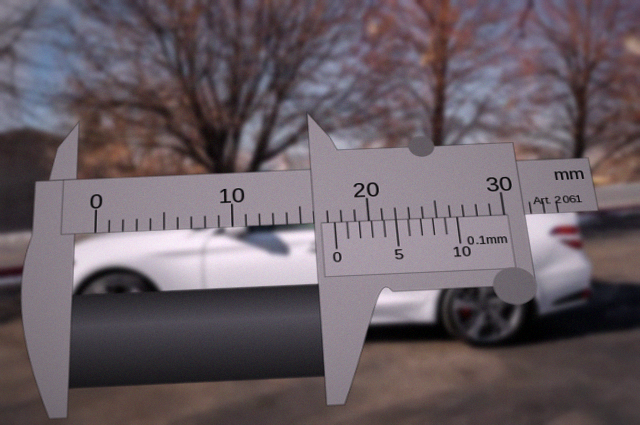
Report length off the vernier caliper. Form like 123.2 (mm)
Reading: 17.5 (mm)
